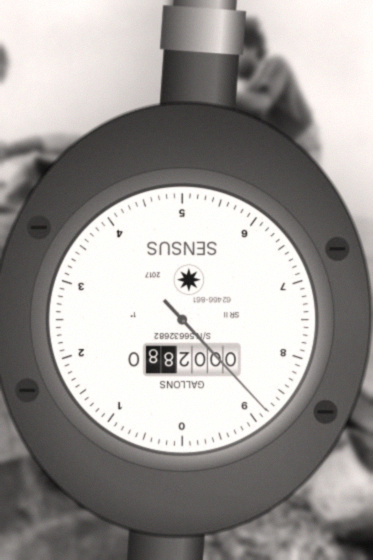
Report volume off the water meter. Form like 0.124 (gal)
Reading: 2878.8 (gal)
